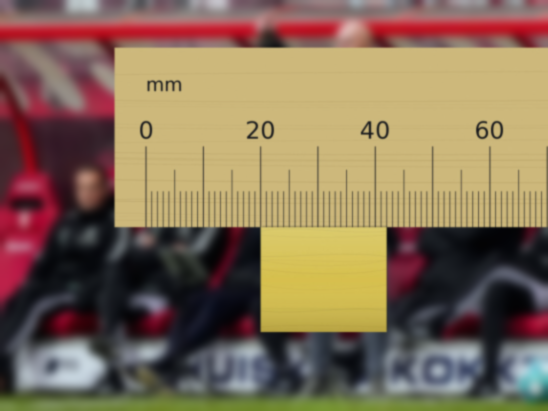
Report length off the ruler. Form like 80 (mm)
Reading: 22 (mm)
